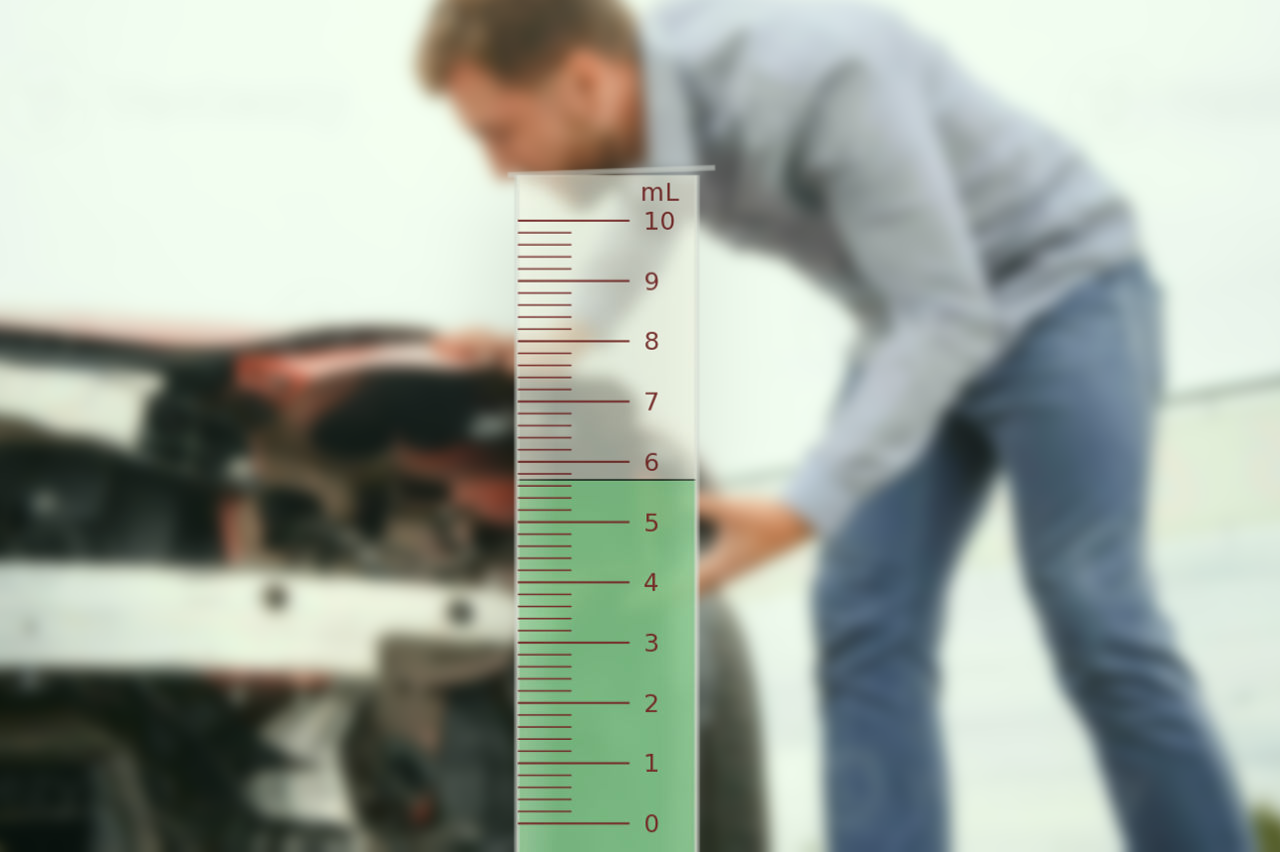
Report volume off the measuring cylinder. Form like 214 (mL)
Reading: 5.7 (mL)
